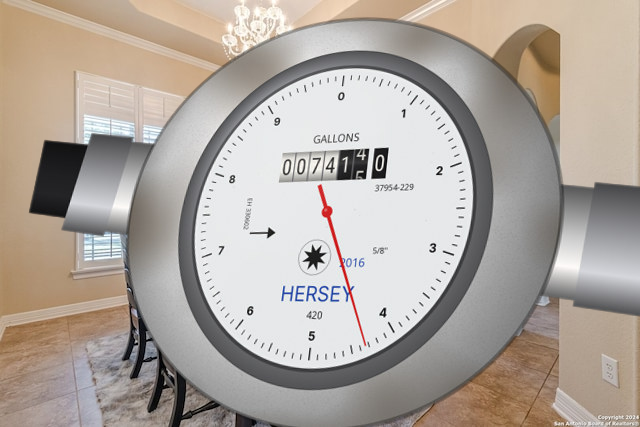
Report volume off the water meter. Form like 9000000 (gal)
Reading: 74144.3 (gal)
